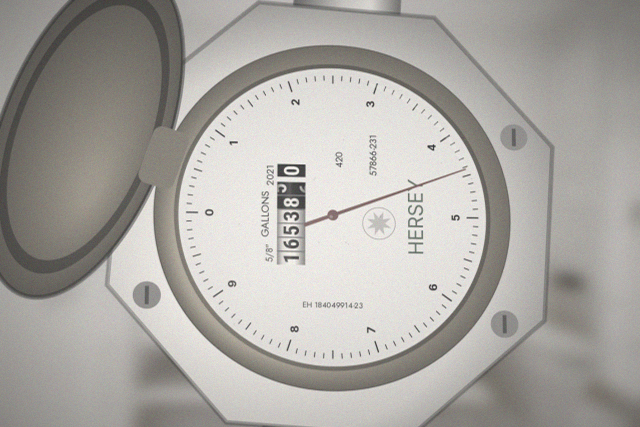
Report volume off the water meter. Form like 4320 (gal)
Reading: 1653854.4 (gal)
